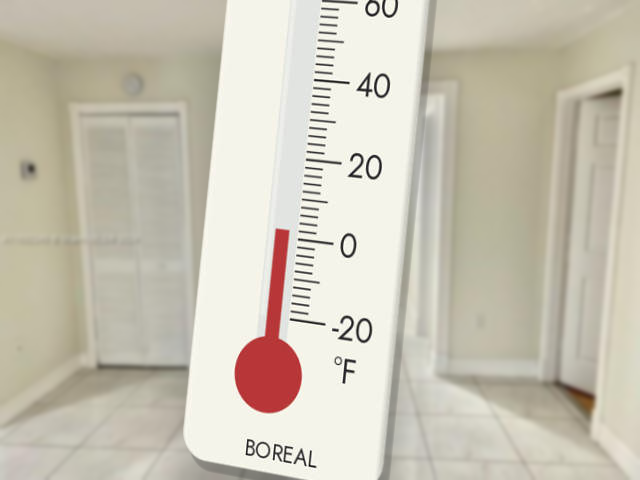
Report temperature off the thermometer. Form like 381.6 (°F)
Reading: 2 (°F)
